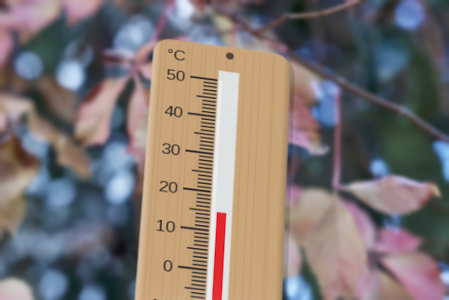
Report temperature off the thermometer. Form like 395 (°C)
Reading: 15 (°C)
